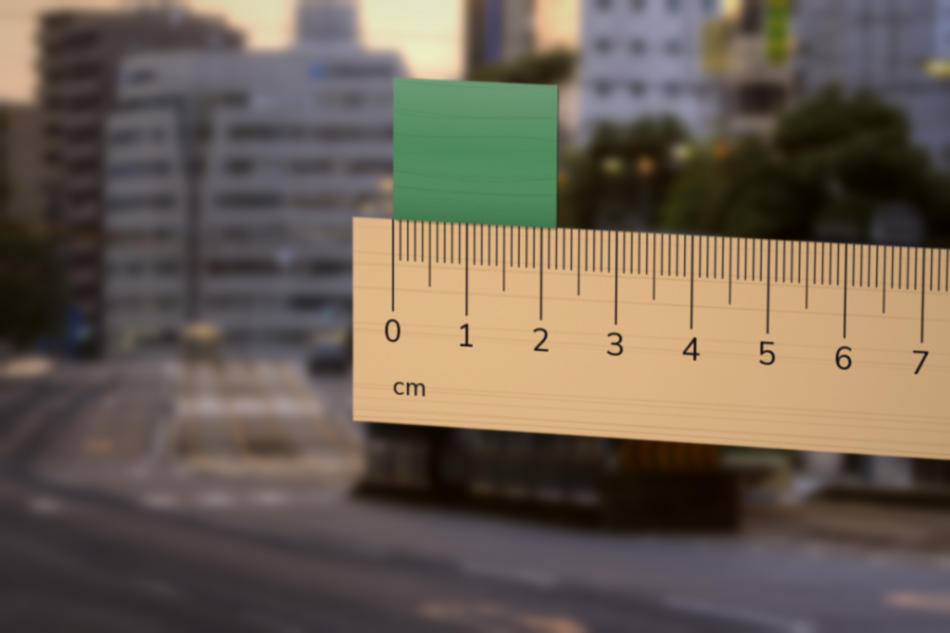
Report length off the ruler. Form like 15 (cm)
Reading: 2.2 (cm)
